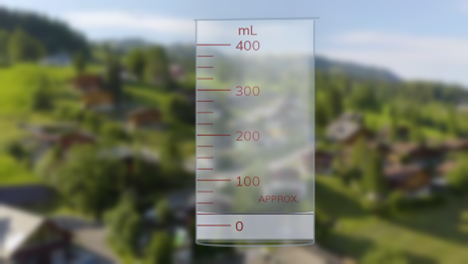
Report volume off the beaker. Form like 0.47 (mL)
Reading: 25 (mL)
